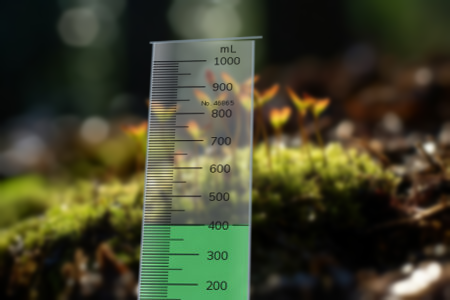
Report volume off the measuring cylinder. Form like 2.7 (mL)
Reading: 400 (mL)
